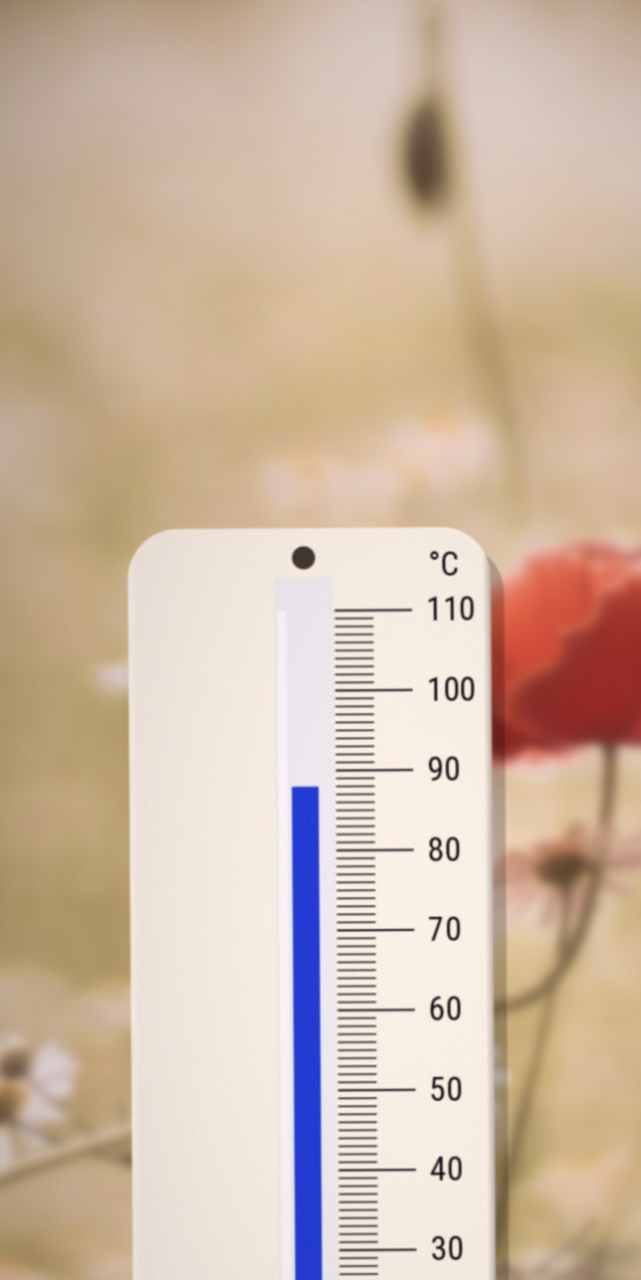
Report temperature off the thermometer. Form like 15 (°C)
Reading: 88 (°C)
